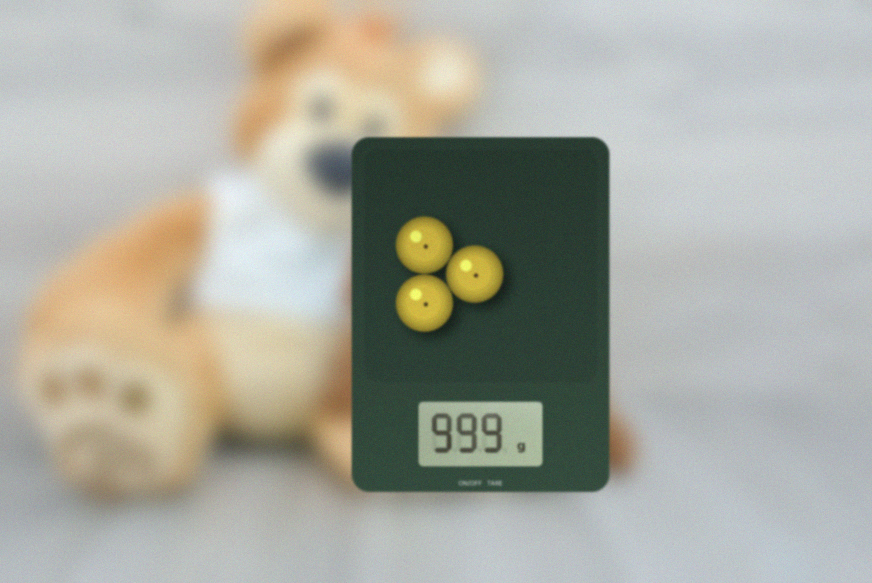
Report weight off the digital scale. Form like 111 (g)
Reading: 999 (g)
